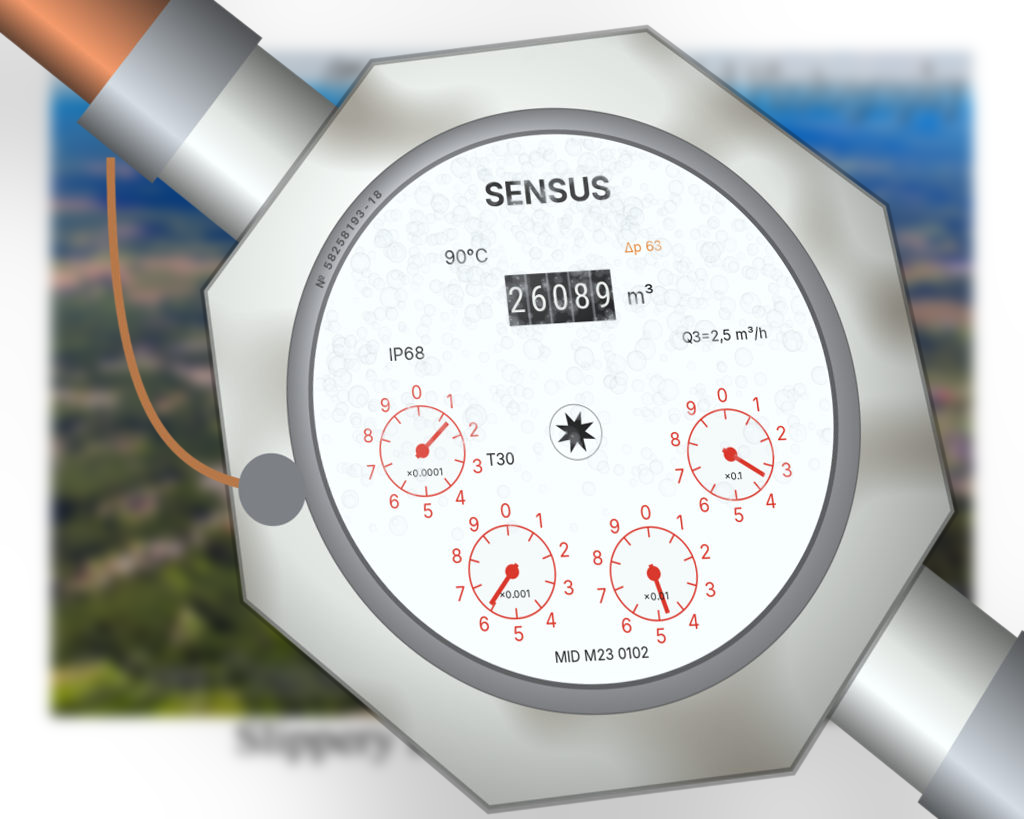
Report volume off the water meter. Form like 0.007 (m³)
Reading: 26089.3461 (m³)
